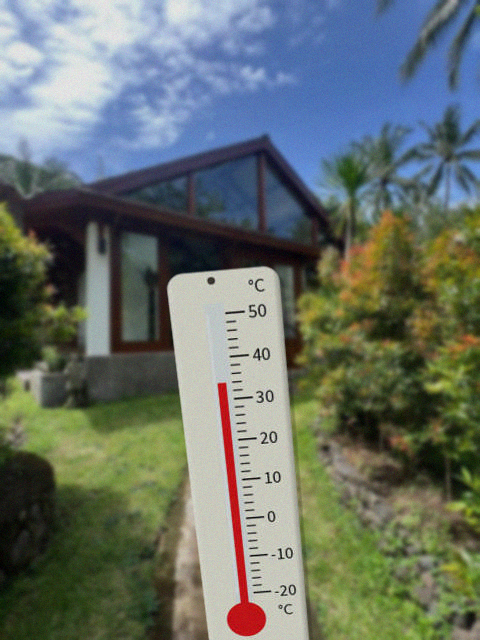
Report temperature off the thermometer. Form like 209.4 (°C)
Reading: 34 (°C)
